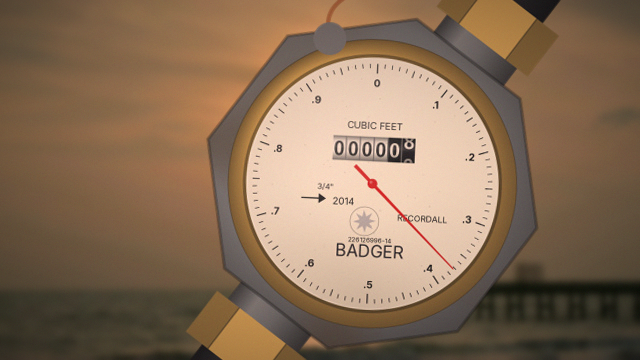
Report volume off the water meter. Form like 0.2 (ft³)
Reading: 8.37 (ft³)
